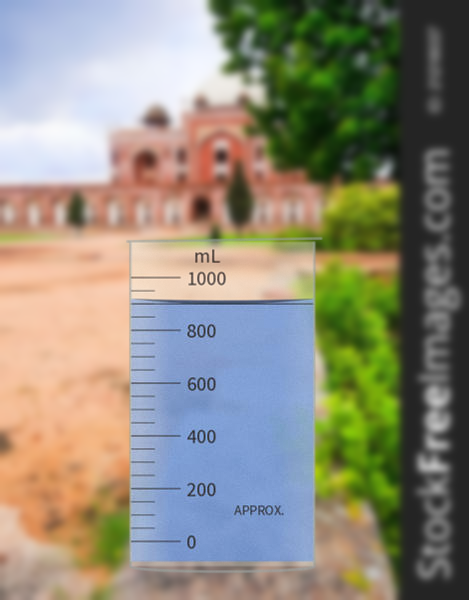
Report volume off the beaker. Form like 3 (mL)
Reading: 900 (mL)
